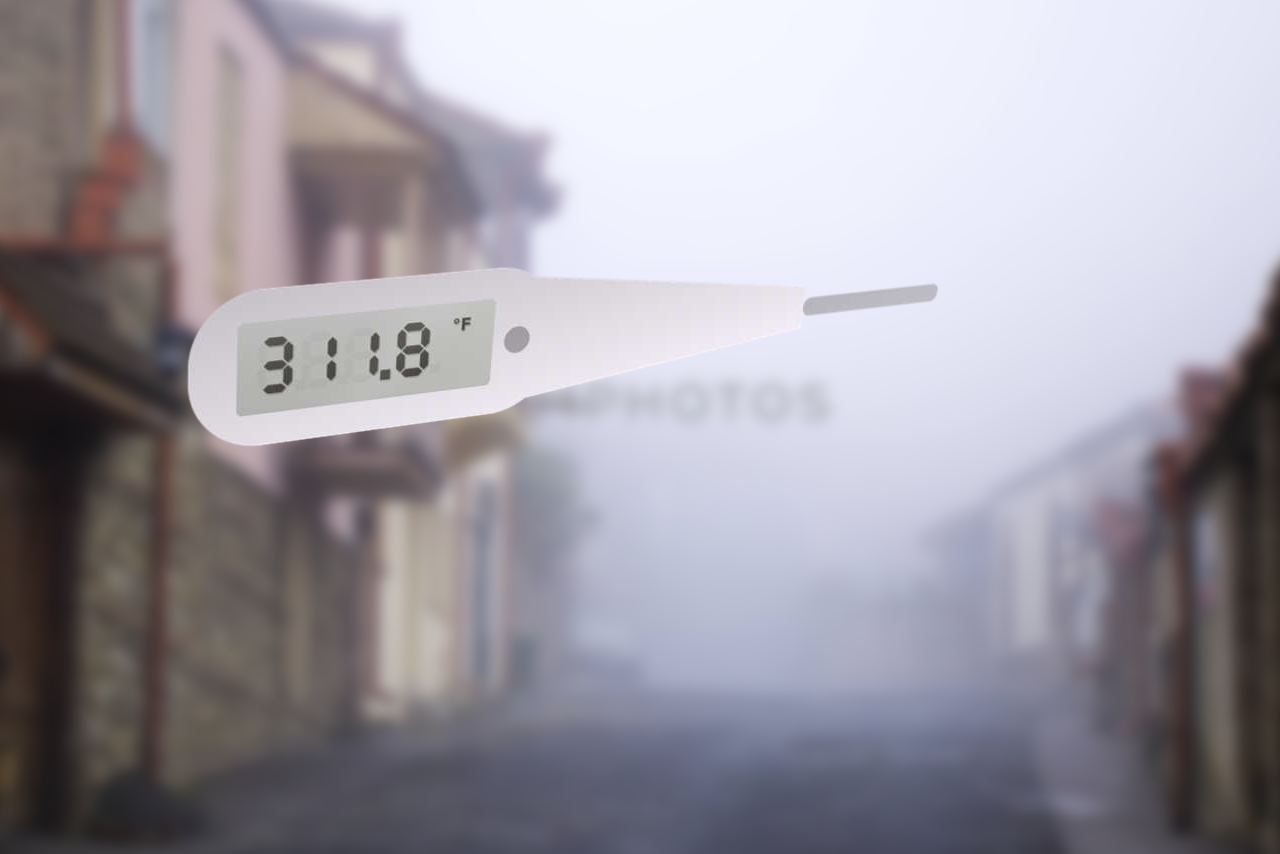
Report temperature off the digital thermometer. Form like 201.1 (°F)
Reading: 311.8 (°F)
